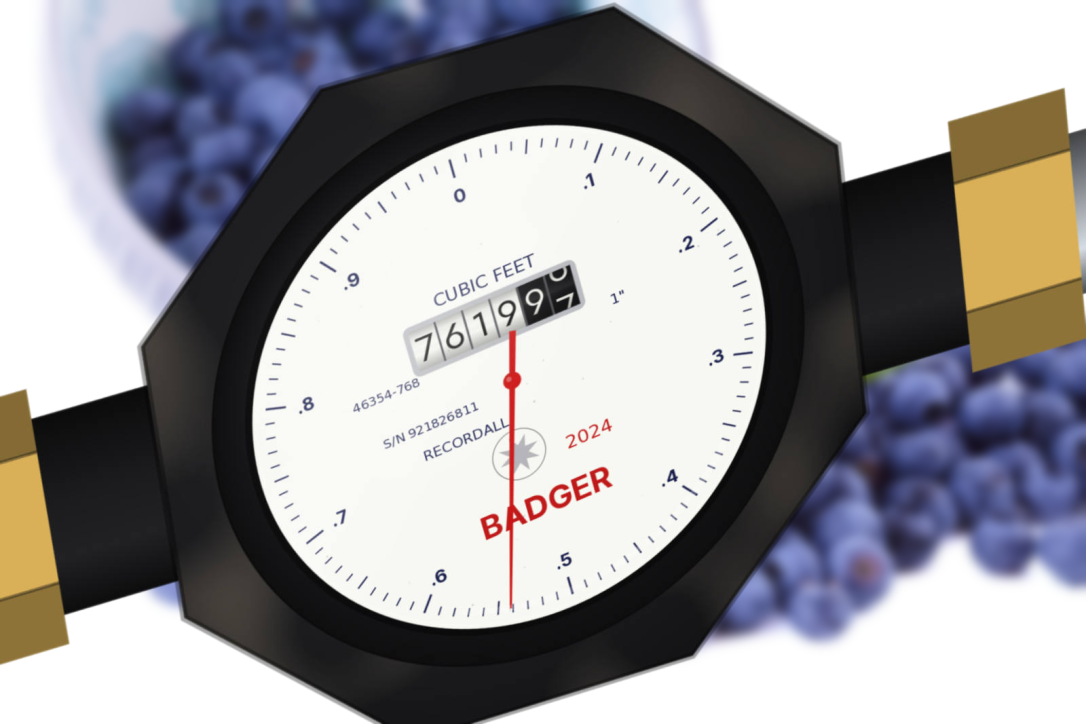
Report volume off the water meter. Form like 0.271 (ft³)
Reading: 761996.54 (ft³)
